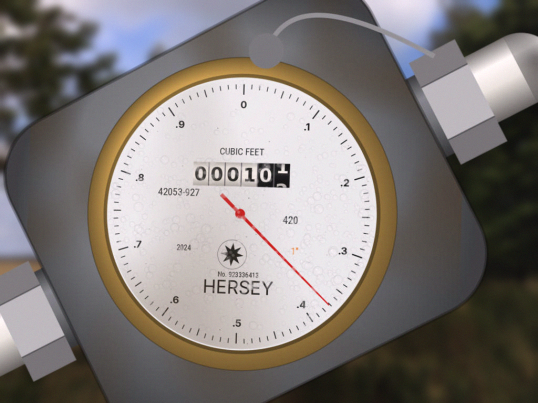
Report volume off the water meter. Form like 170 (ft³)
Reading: 101.37 (ft³)
